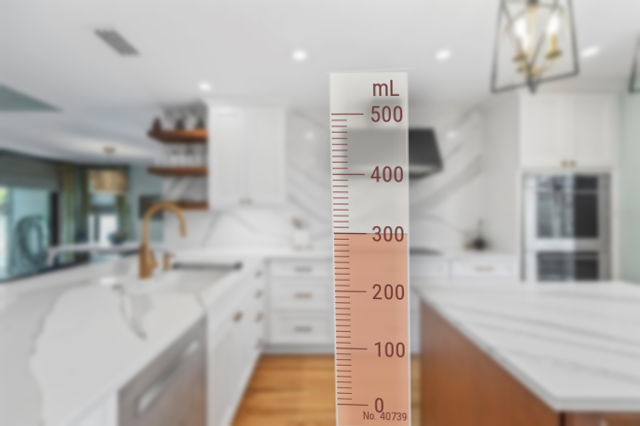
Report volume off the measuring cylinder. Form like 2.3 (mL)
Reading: 300 (mL)
